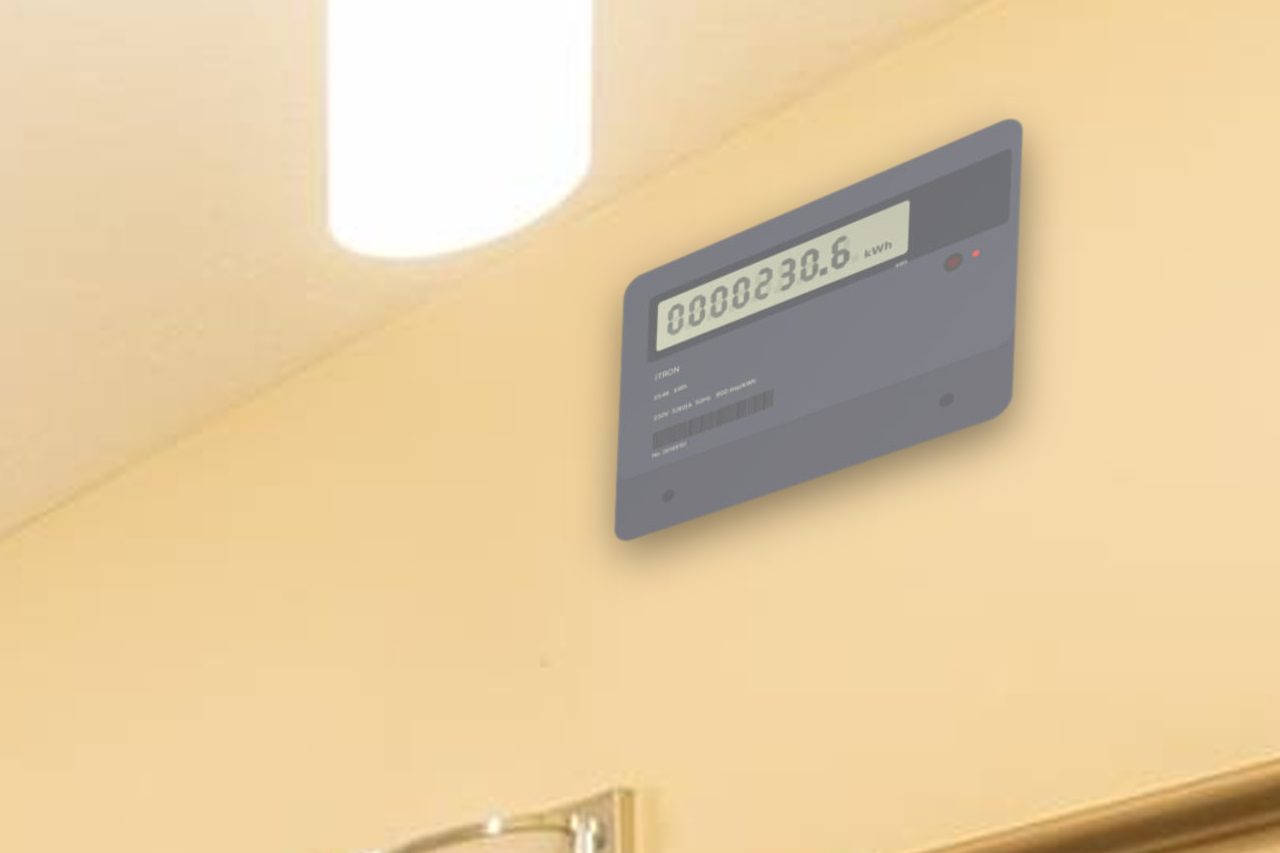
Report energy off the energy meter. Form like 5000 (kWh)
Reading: 230.6 (kWh)
